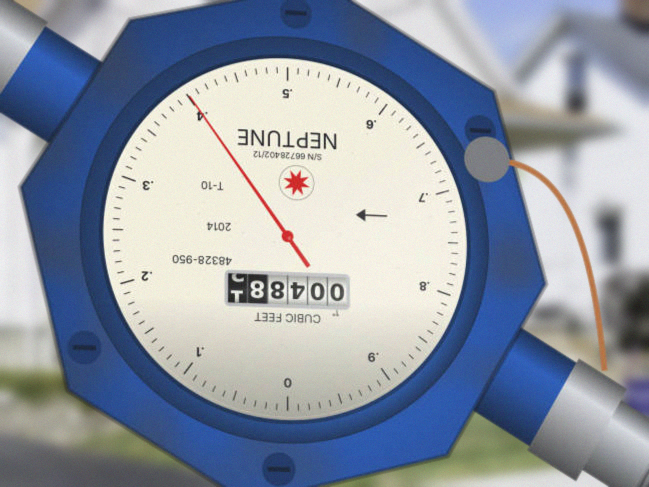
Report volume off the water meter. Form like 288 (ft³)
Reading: 4881.40 (ft³)
